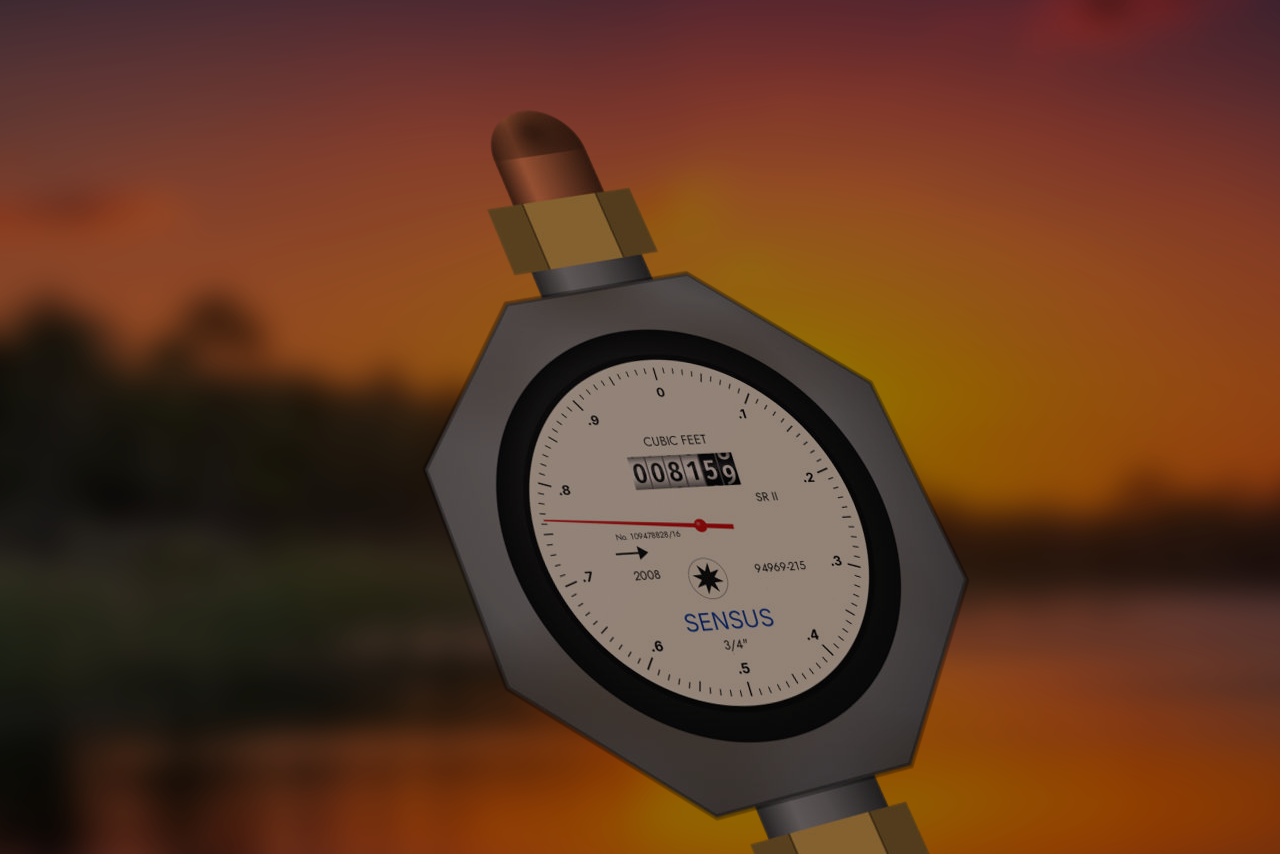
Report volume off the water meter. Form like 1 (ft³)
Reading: 8158.76 (ft³)
